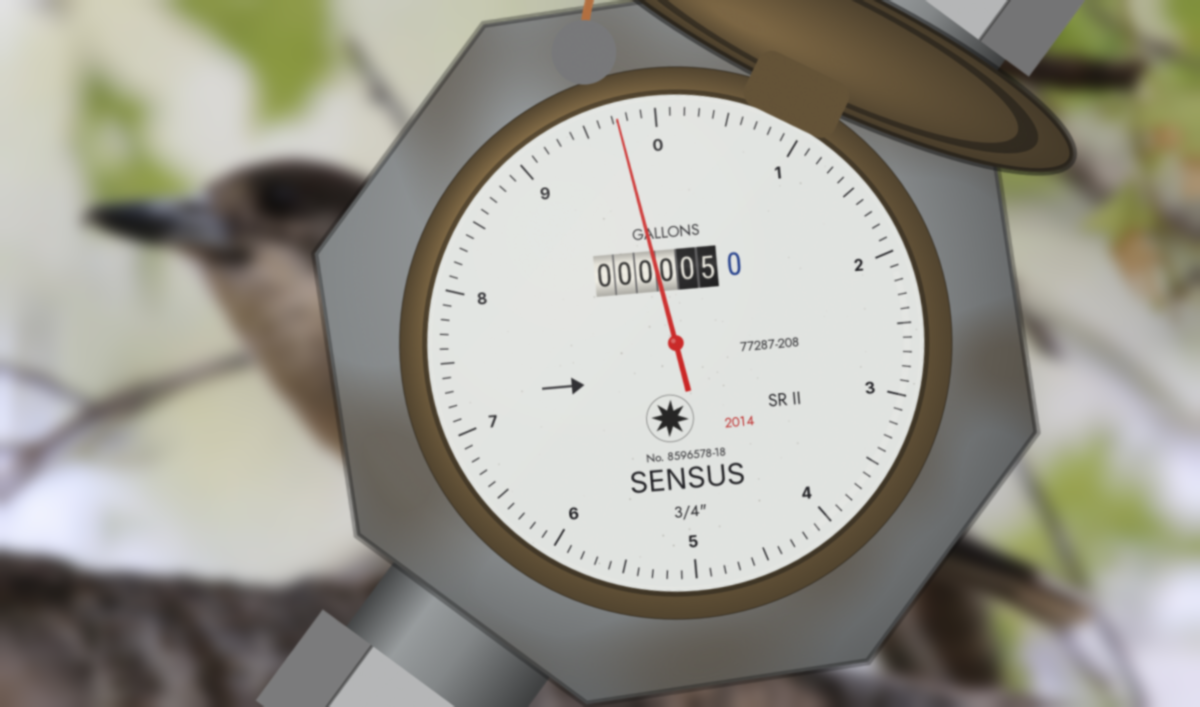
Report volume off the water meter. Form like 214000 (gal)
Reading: 49.7 (gal)
